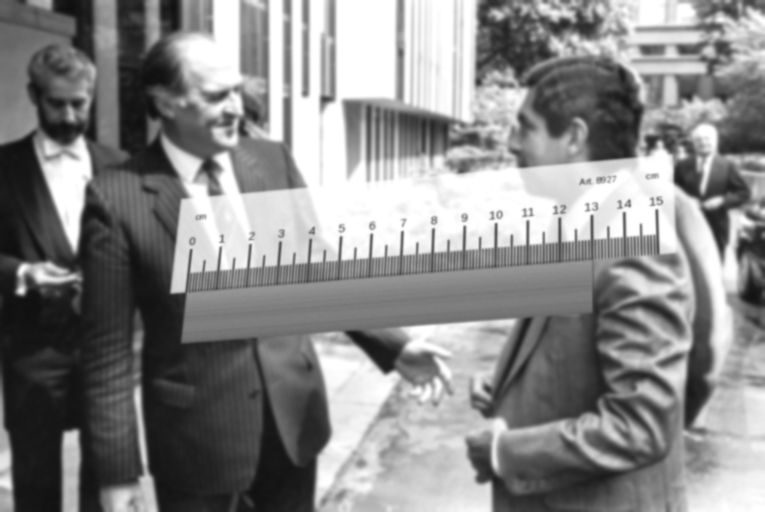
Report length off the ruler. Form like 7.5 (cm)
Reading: 13 (cm)
